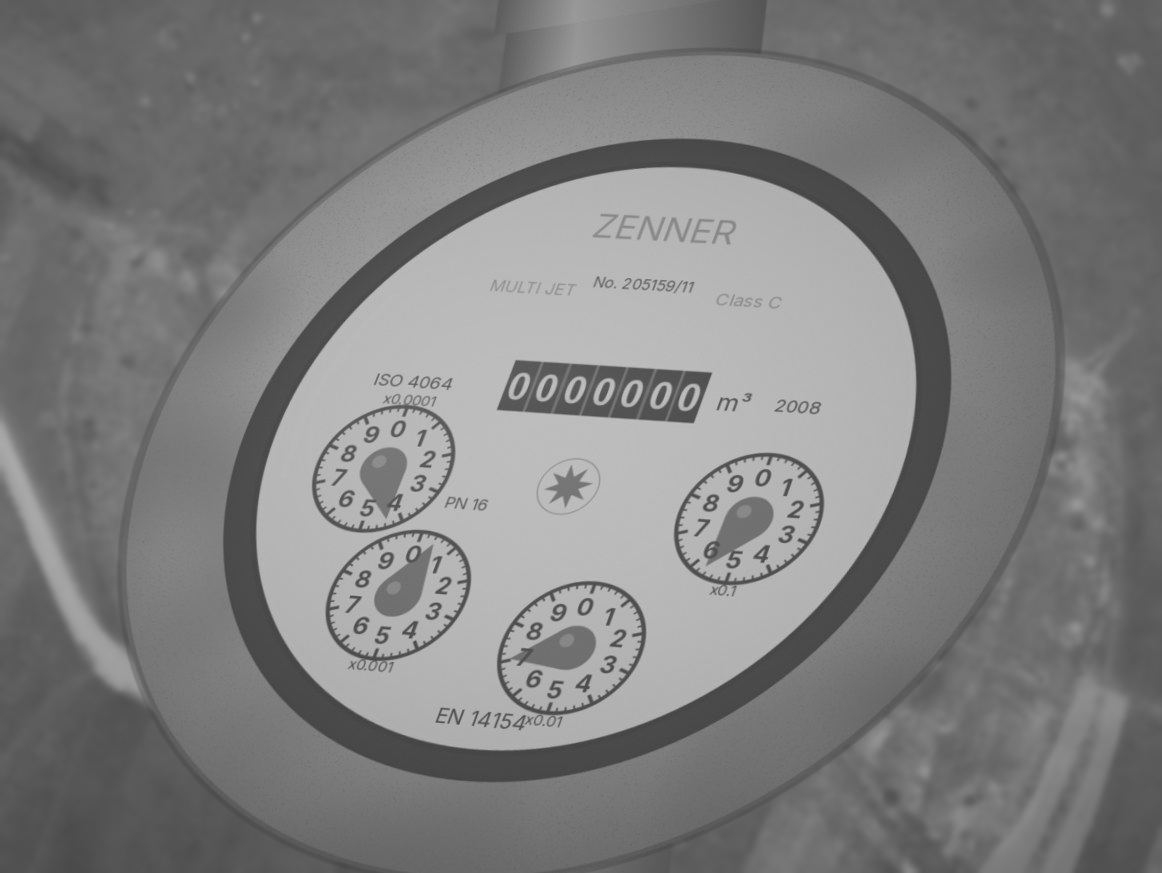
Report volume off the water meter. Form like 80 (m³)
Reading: 0.5704 (m³)
